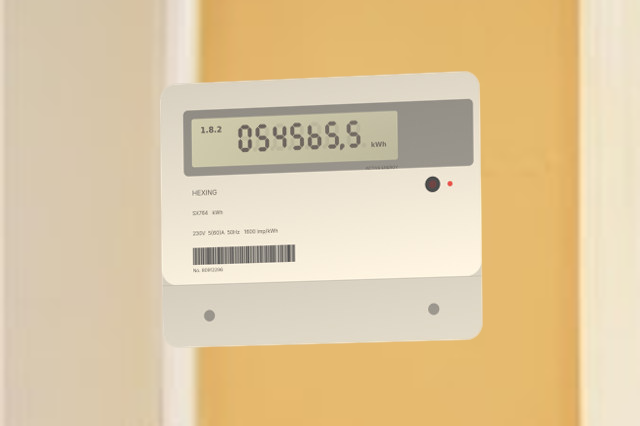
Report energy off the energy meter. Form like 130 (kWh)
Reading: 54565.5 (kWh)
